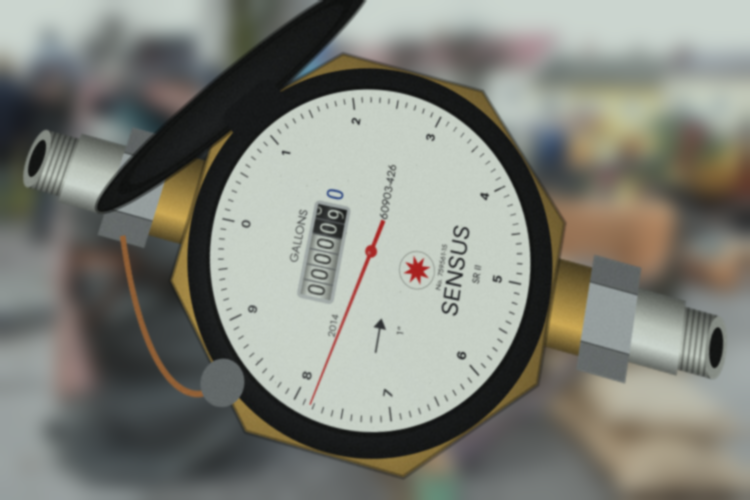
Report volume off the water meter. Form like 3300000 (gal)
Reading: 87.8 (gal)
